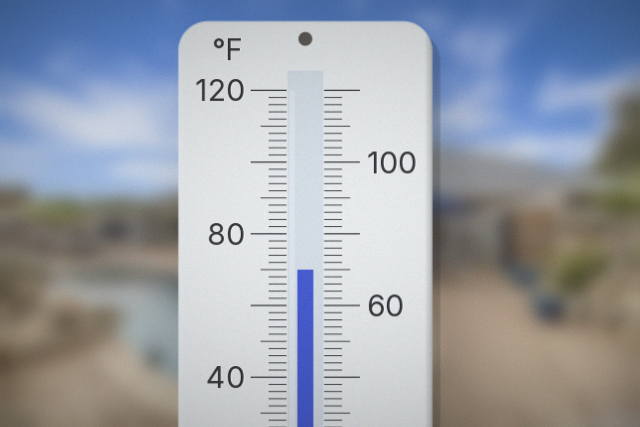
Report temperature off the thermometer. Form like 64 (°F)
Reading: 70 (°F)
